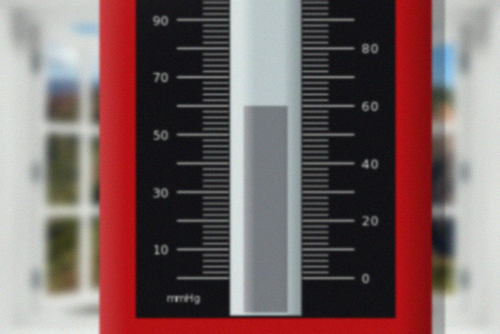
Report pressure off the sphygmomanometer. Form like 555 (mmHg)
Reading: 60 (mmHg)
